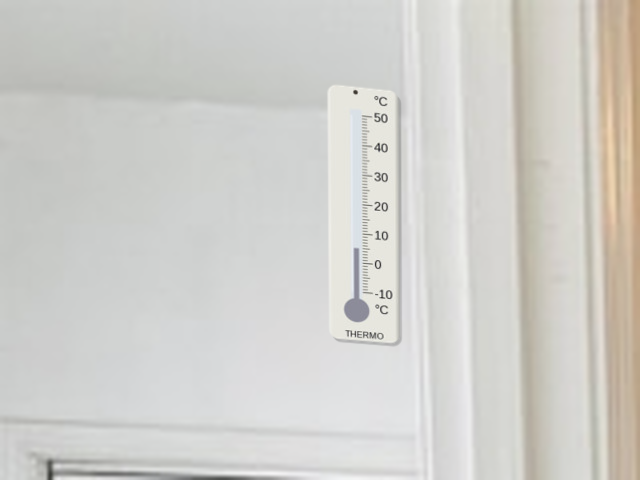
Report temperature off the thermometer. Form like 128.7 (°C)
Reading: 5 (°C)
